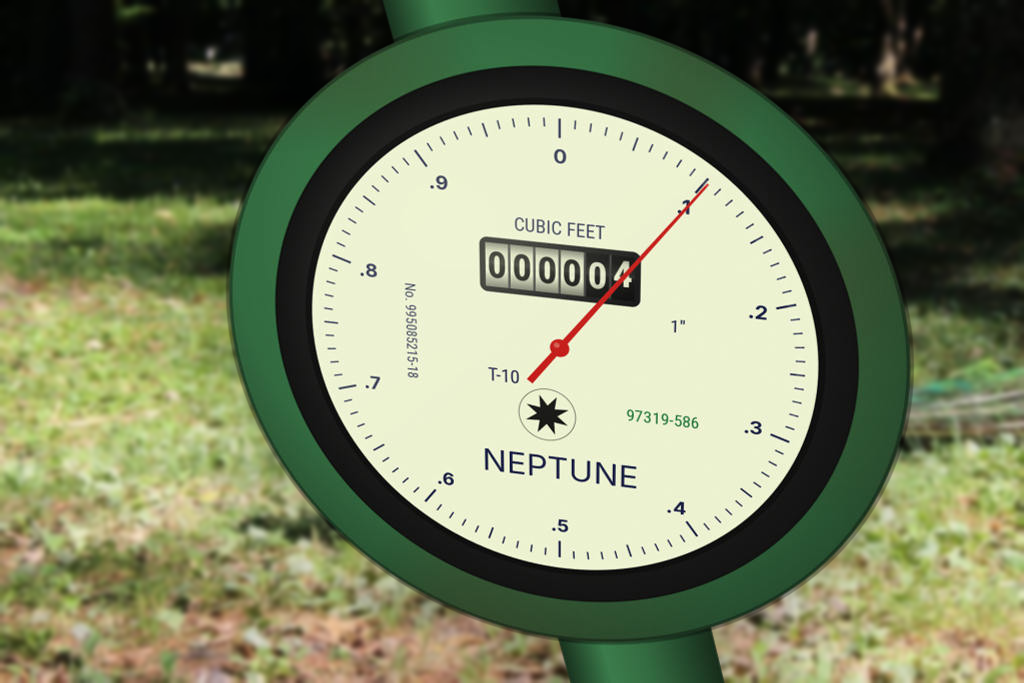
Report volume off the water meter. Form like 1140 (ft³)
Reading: 4.10 (ft³)
